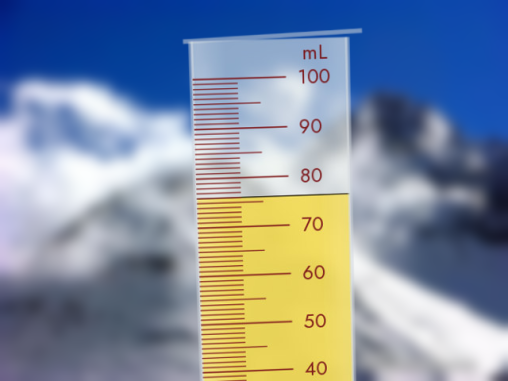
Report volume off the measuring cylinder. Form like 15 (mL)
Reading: 76 (mL)
